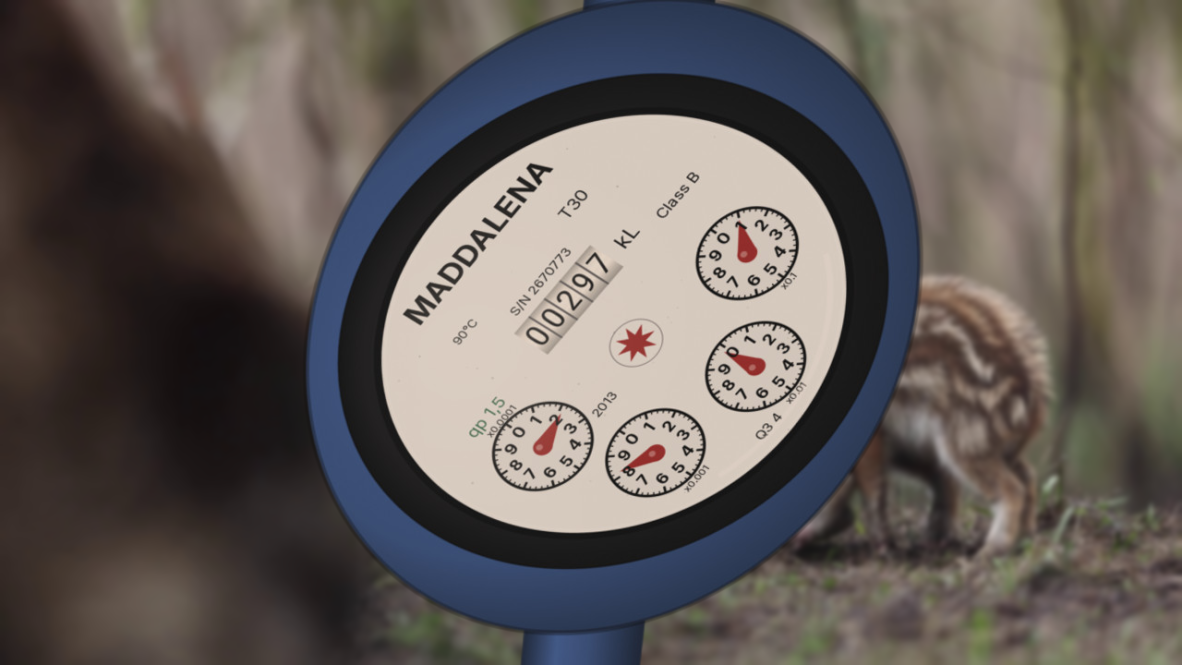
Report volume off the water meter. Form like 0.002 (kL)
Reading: 297.0982 (kL)
